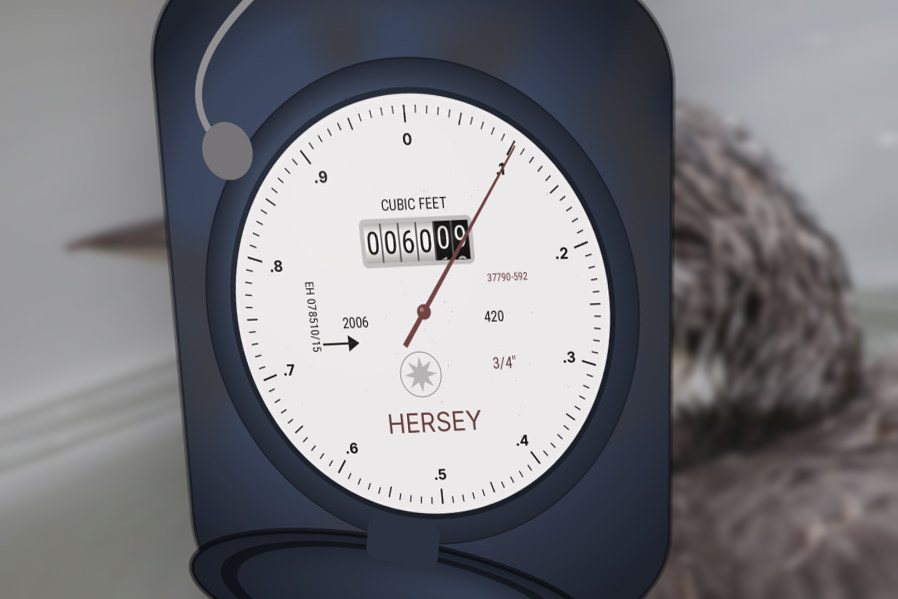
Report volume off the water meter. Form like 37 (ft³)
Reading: 6009.10 (ft³)
